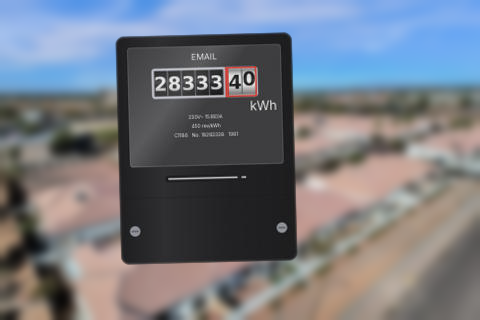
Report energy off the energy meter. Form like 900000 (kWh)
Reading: 28333.40 (kWh)
